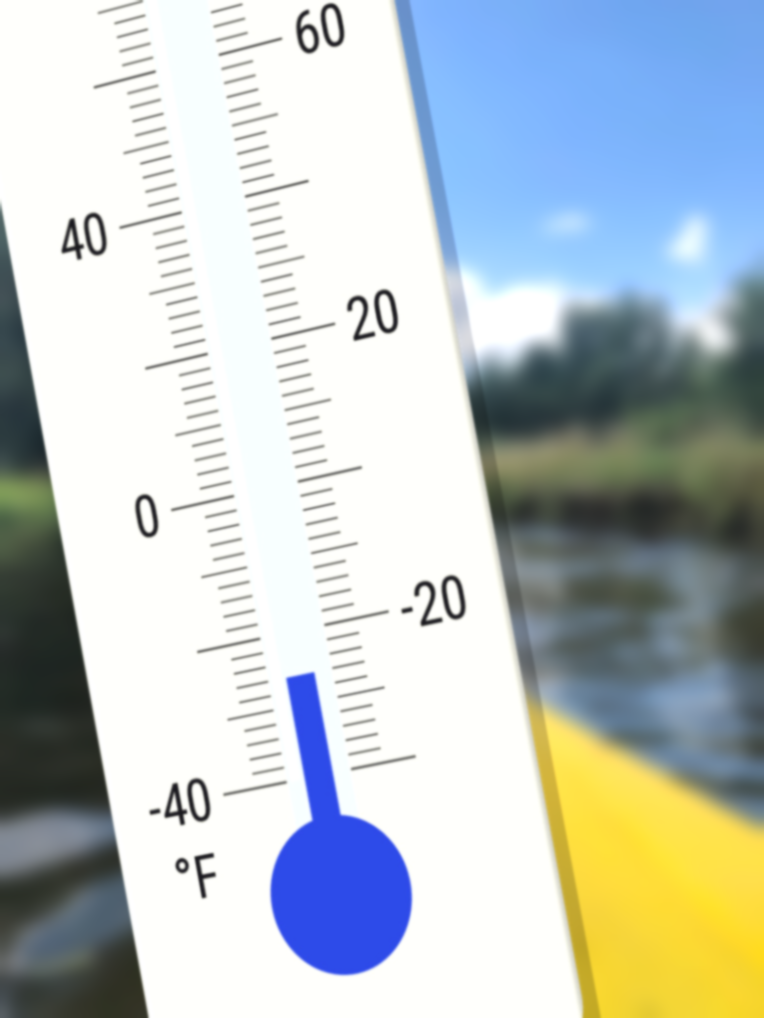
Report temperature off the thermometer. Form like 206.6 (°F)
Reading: -26 (°F)
